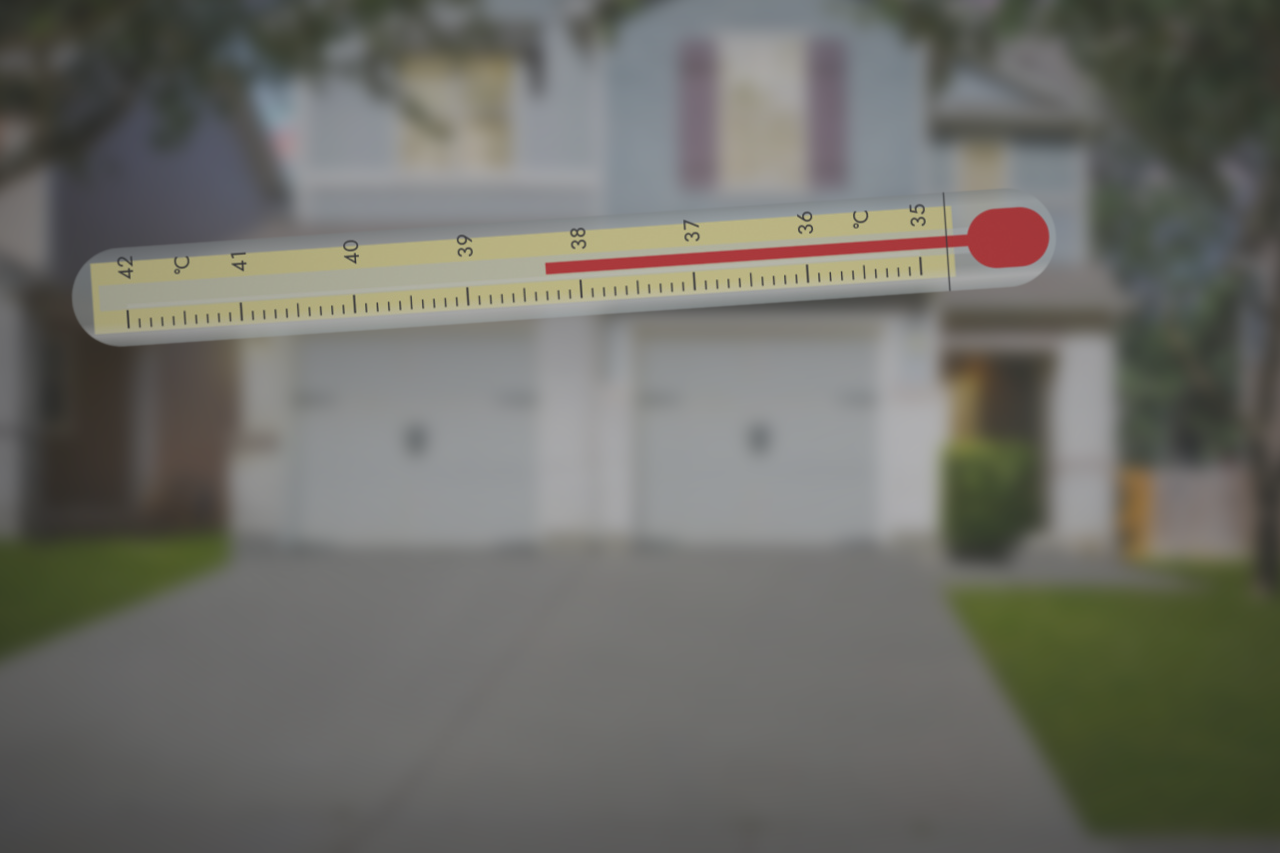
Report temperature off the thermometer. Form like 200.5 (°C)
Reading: 38.3 (°C)
